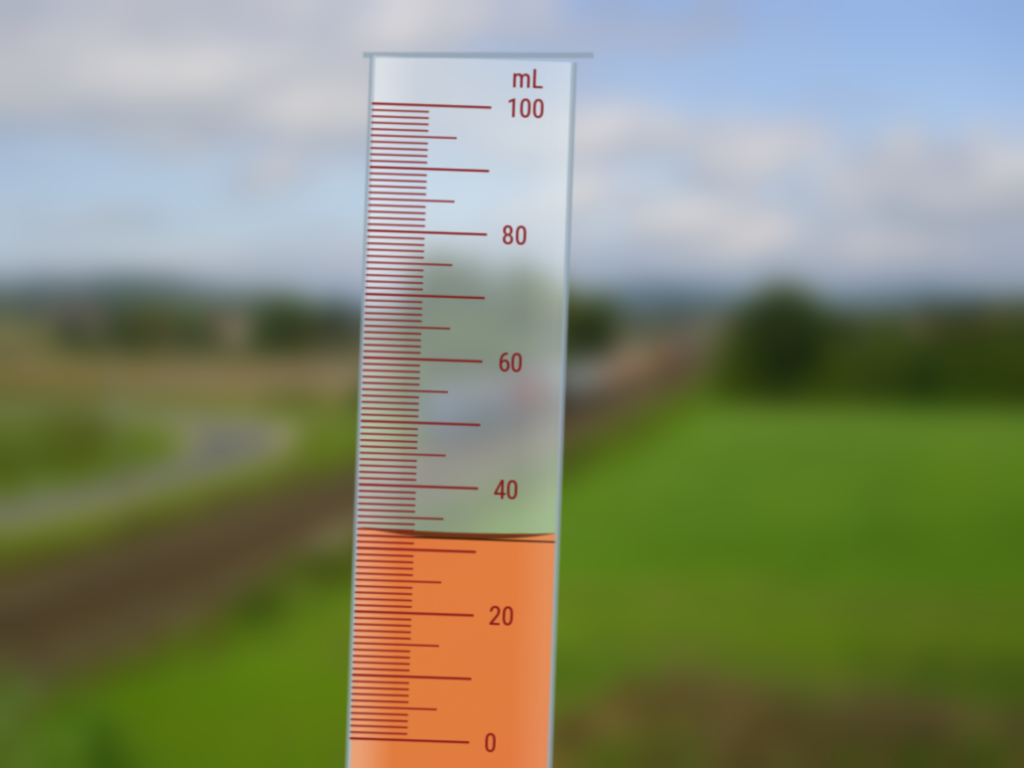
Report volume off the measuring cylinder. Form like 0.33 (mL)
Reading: 32 (mL)
